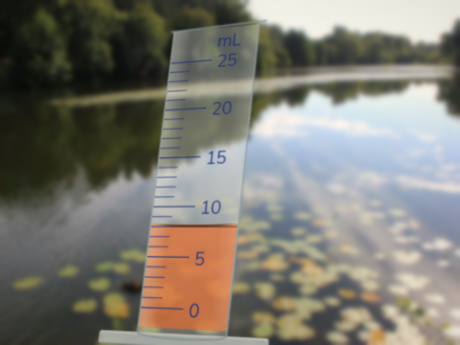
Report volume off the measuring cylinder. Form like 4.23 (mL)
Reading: 8 (mL)
